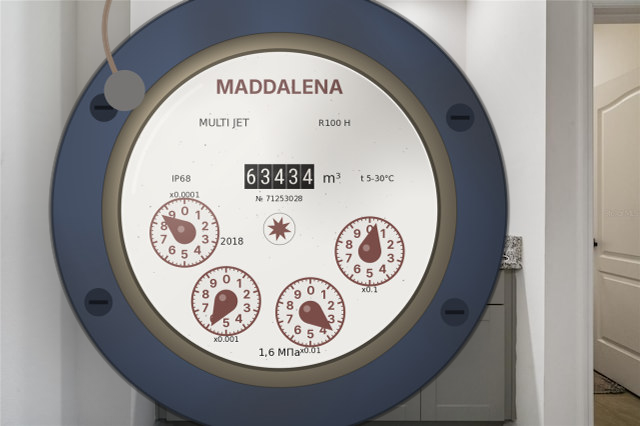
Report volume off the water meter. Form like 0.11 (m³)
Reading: 63434.0358 (m³)
